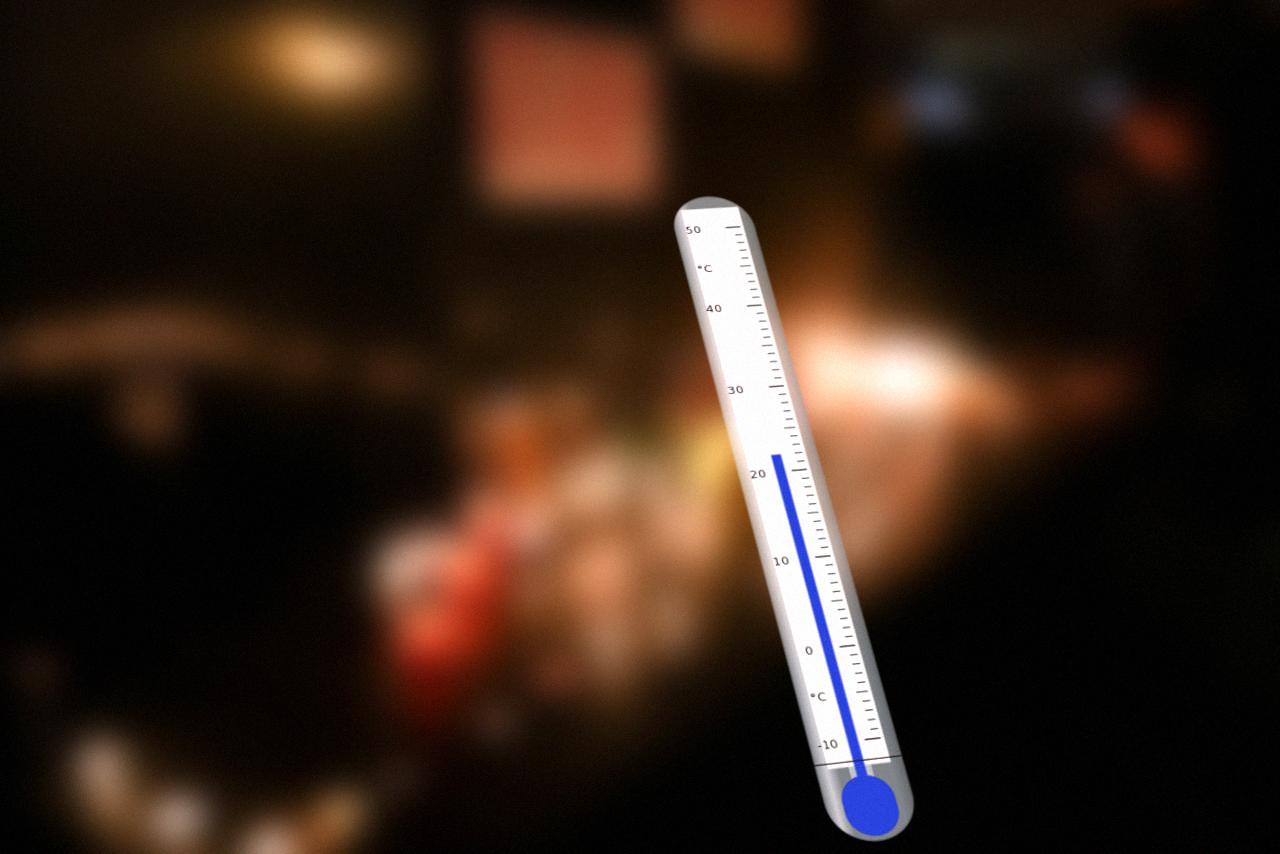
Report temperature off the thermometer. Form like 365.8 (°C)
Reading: 22 (°C)
